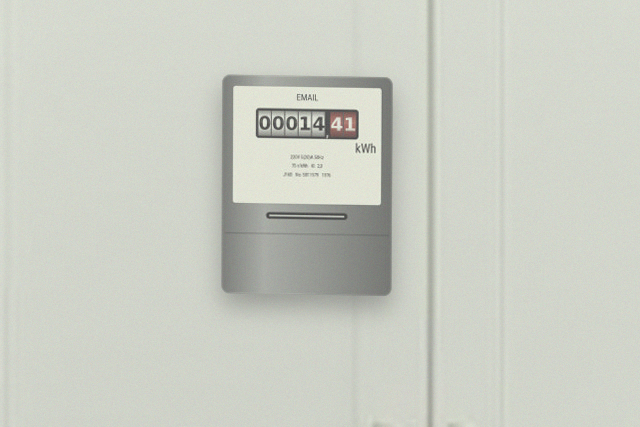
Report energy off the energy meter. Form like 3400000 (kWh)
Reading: 14.41 (kWh)
